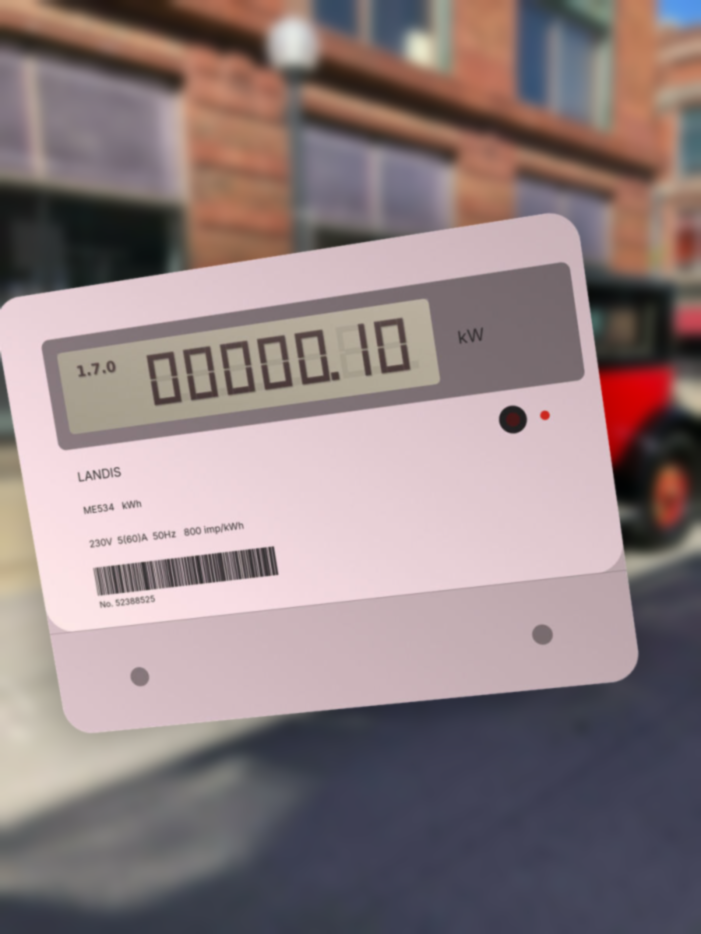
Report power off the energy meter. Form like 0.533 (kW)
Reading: 0.10 (kW)
